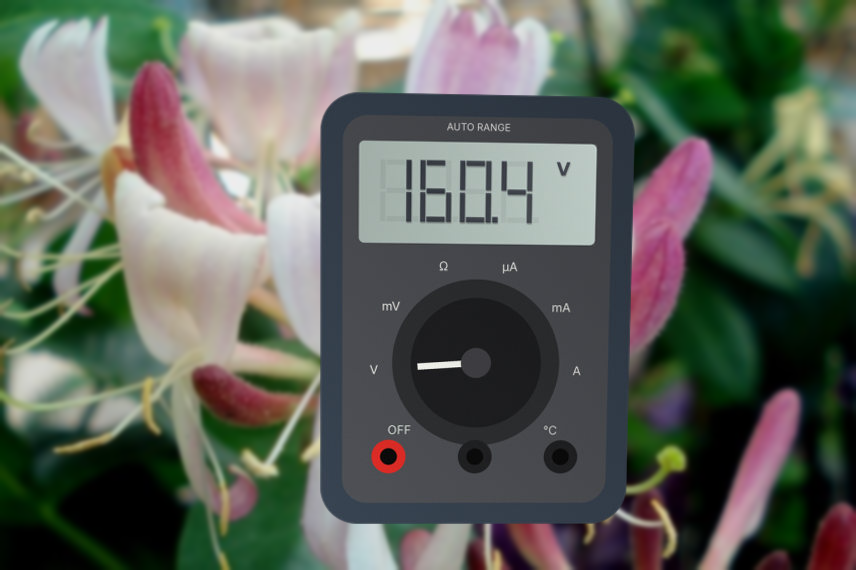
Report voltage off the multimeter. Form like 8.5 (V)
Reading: 160.4 (V)
